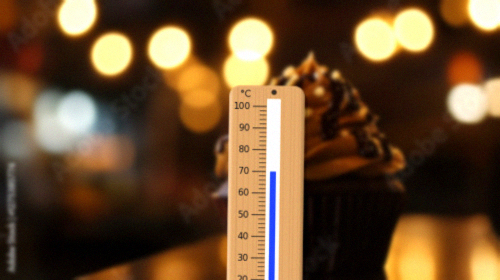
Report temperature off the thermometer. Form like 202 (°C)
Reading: 70 (°C)
